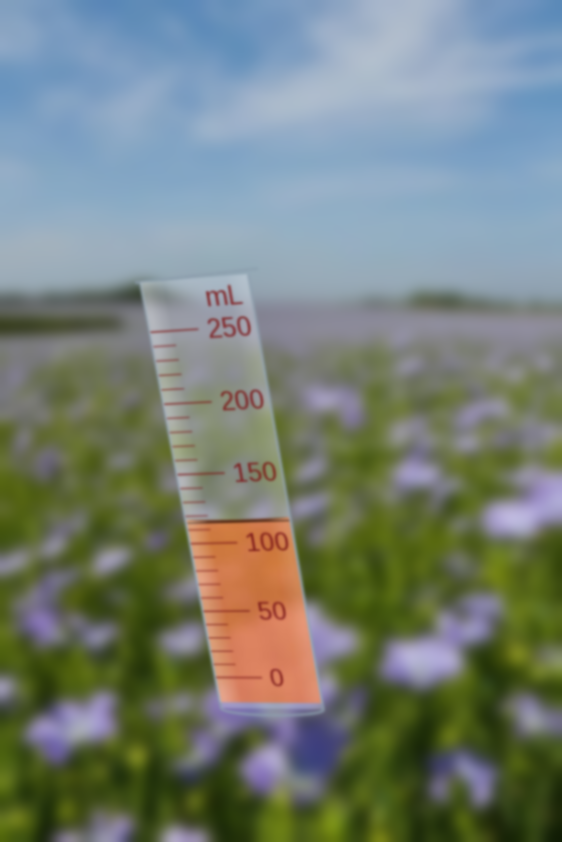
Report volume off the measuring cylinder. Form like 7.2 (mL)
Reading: 115 (mL)
